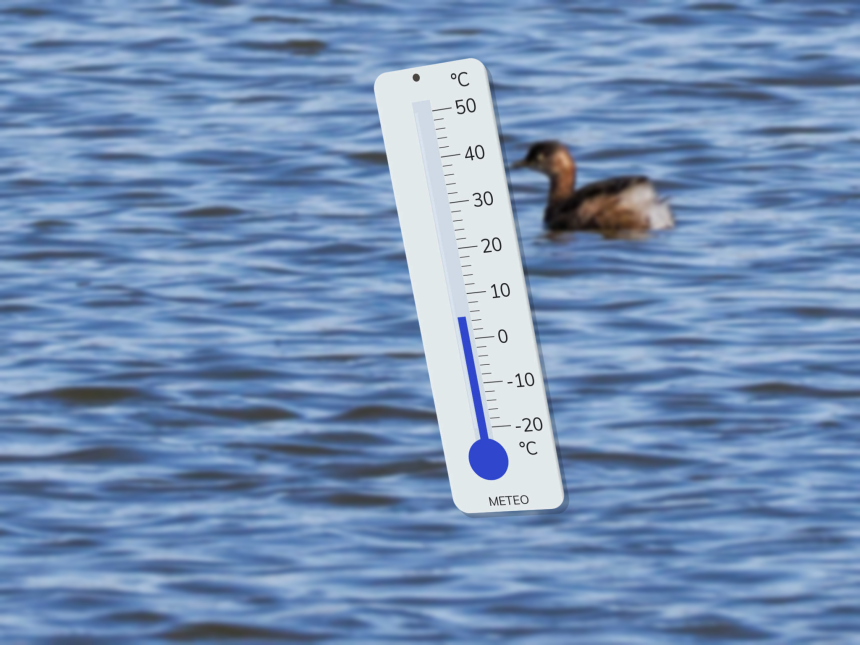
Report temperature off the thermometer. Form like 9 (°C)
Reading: 5 (°C)
